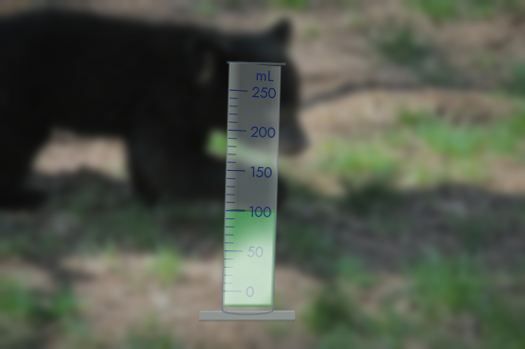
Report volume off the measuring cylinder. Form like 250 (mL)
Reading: 100 (mL)
